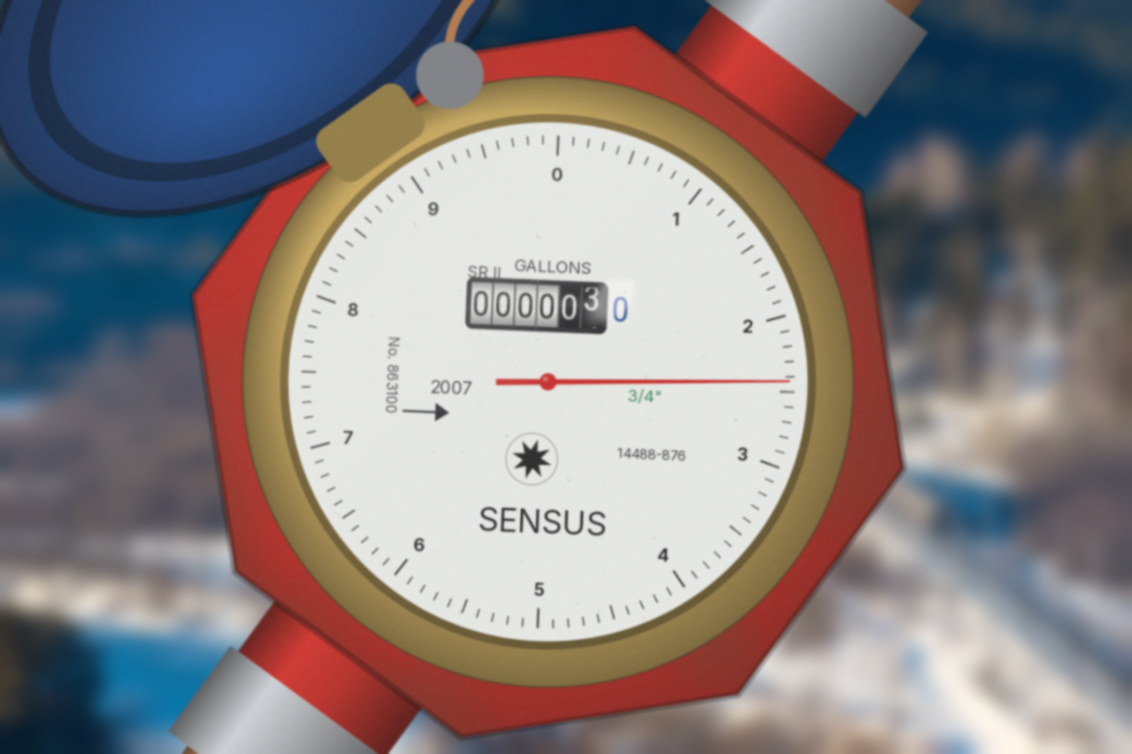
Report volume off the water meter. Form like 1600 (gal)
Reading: 32.4 (gal)
